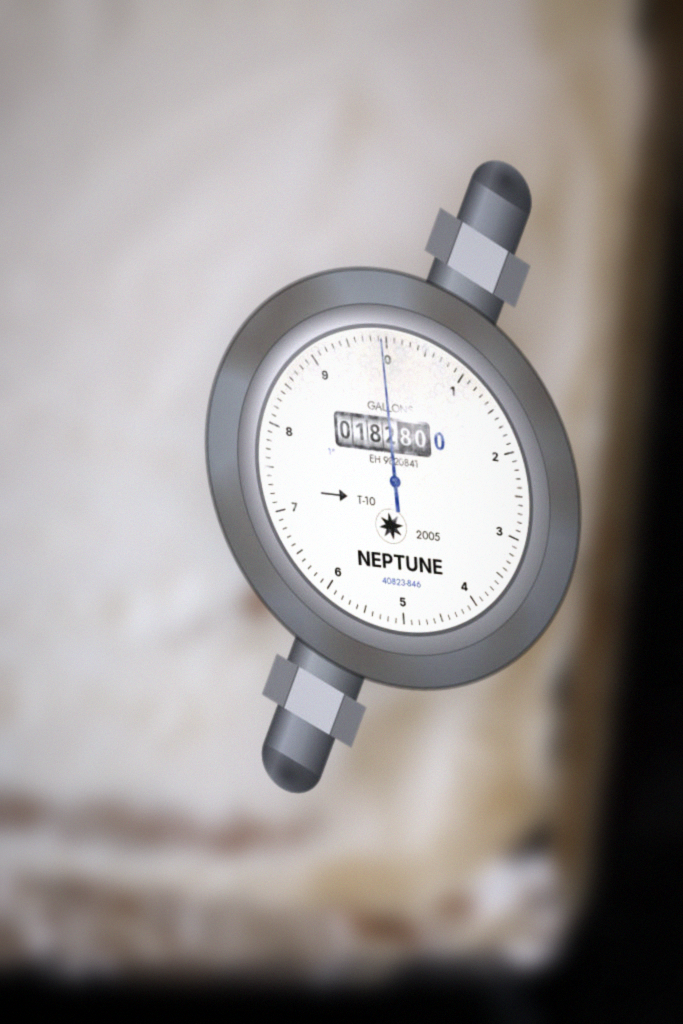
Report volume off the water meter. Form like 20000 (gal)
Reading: 182799.9 (gal)
